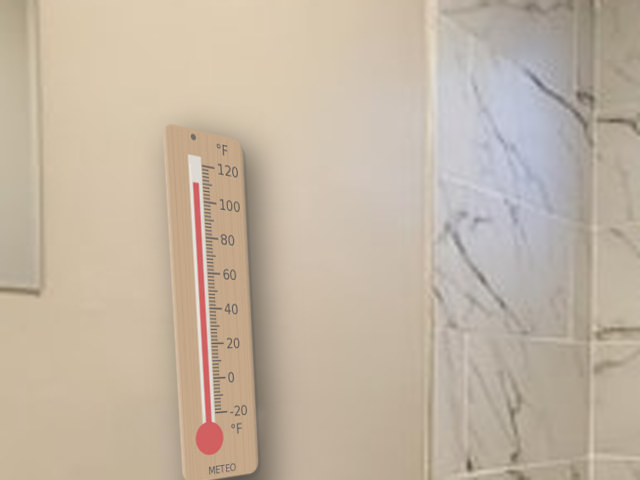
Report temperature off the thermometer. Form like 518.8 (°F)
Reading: 110 (°F)
